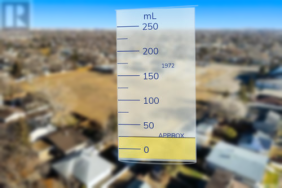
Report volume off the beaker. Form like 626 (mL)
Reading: 25 (mL)
